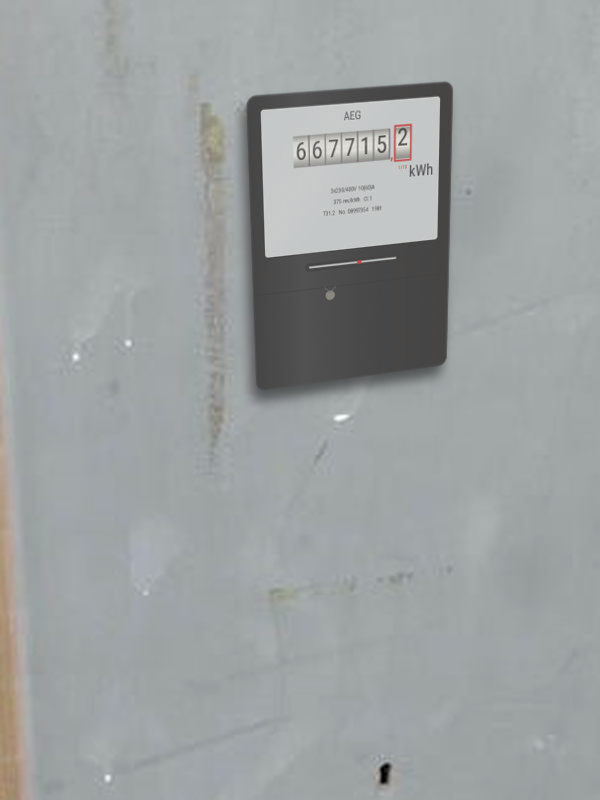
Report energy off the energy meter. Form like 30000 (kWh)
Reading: 667715.2 (kWh)
